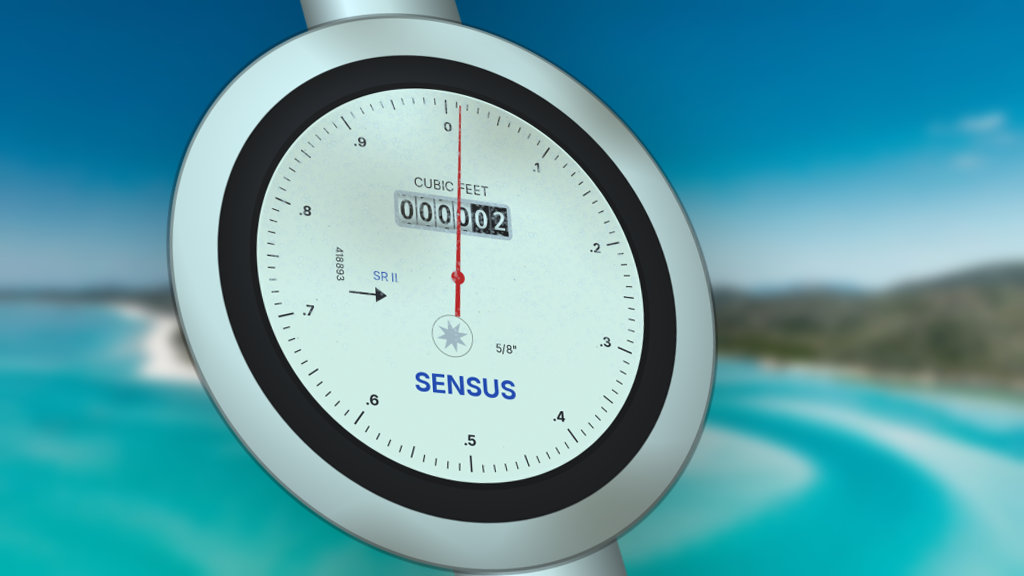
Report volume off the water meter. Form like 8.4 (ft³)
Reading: 2.01 (ft³)
